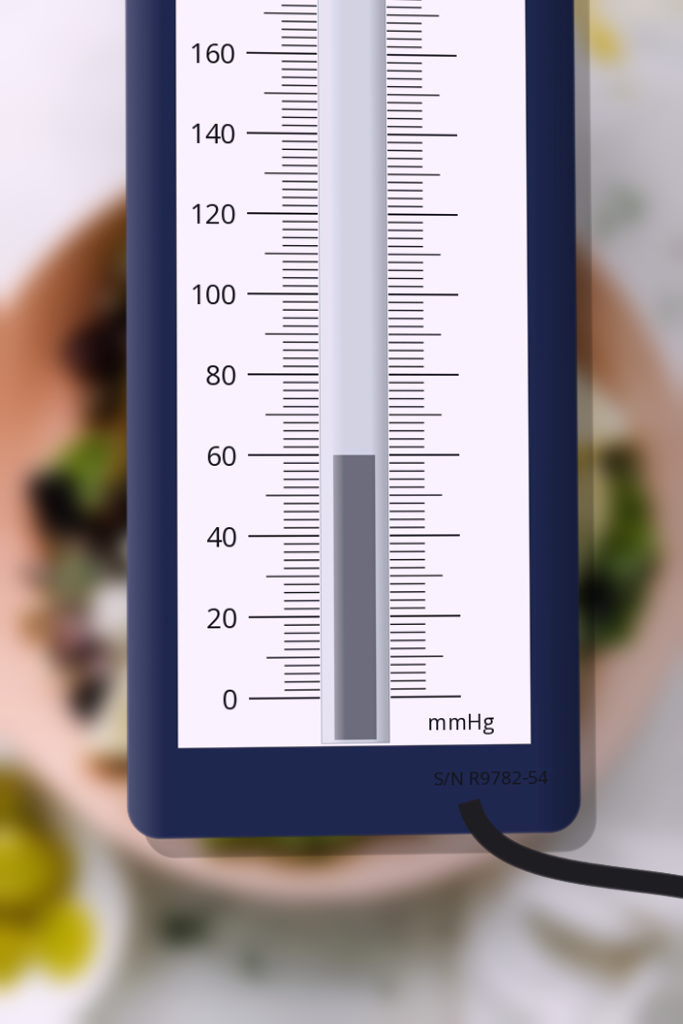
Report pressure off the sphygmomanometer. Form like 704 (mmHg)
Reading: 60 (mmHg)
